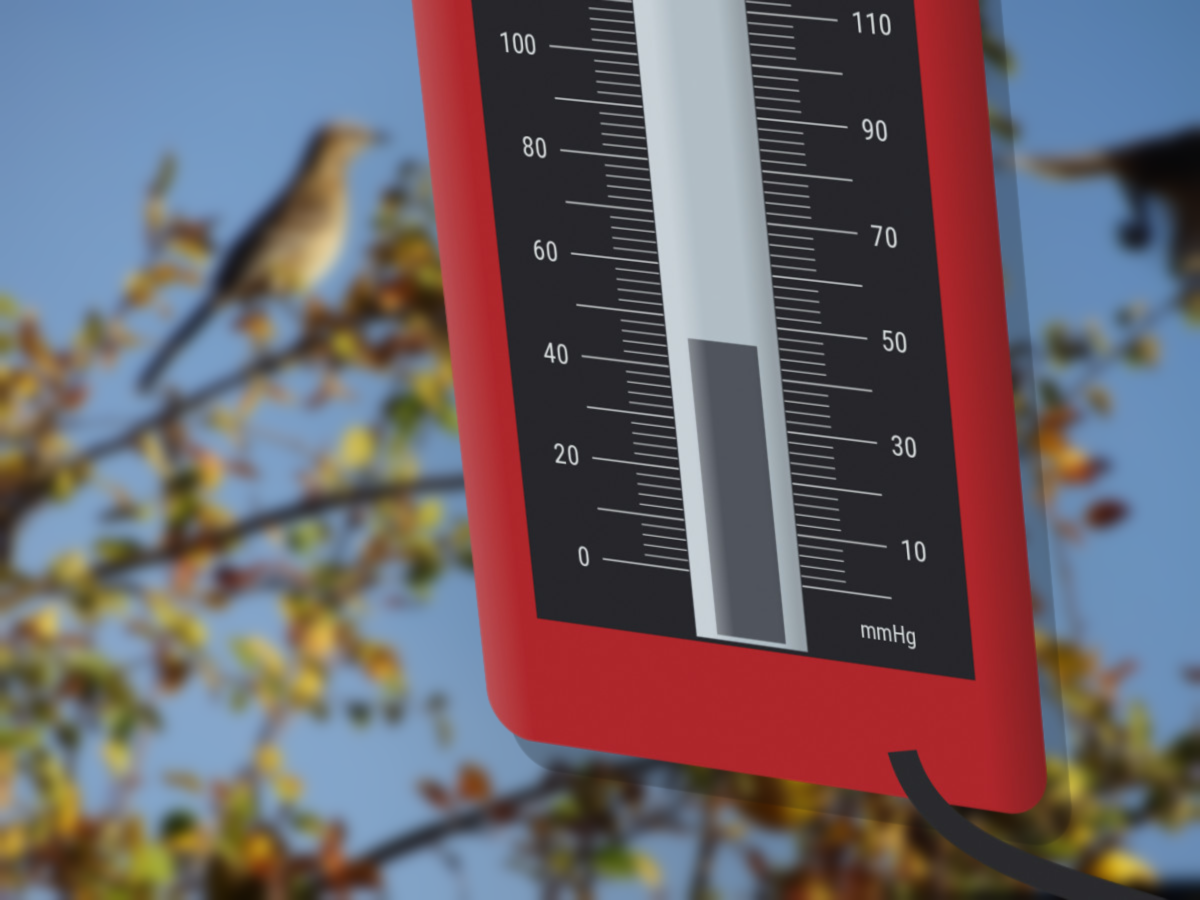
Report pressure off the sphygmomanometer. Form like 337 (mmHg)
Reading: 46 (mmHg)
